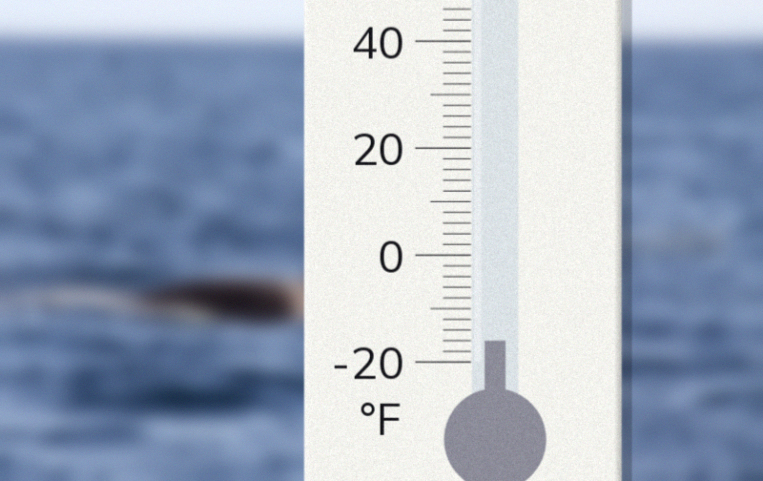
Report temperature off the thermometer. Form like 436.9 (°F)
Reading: -16 (°F)
